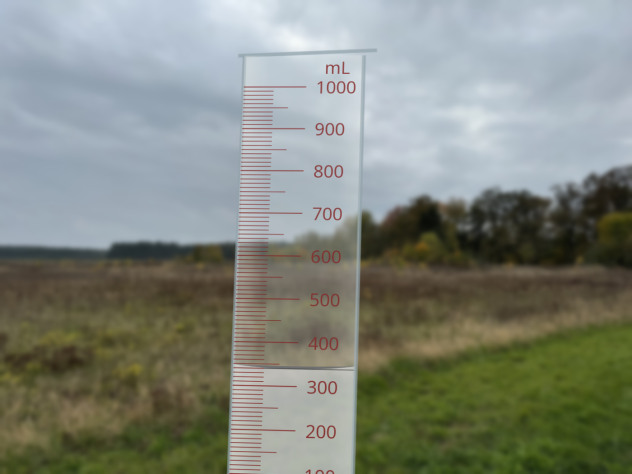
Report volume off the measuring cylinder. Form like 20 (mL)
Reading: 340 (mL)
